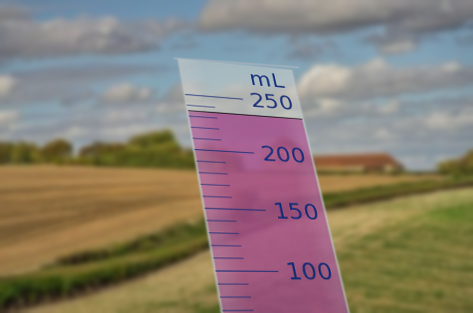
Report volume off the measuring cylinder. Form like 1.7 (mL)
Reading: 235 (mL)
